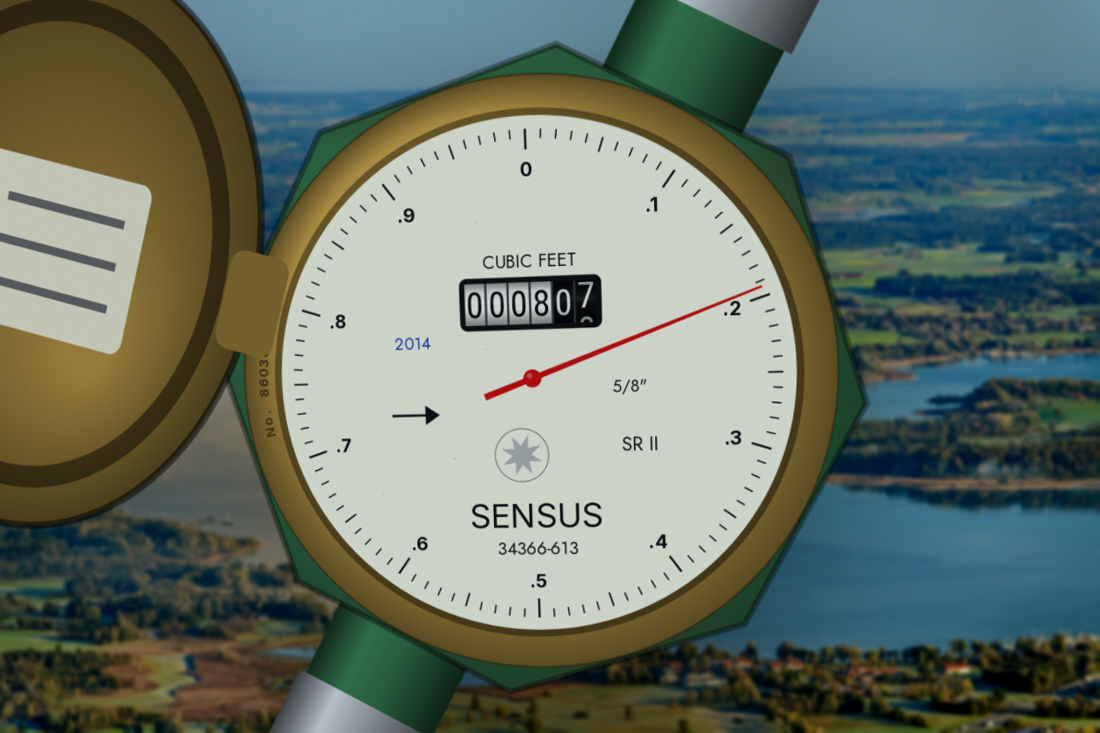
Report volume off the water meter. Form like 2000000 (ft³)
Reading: 807.19 (ft³)
